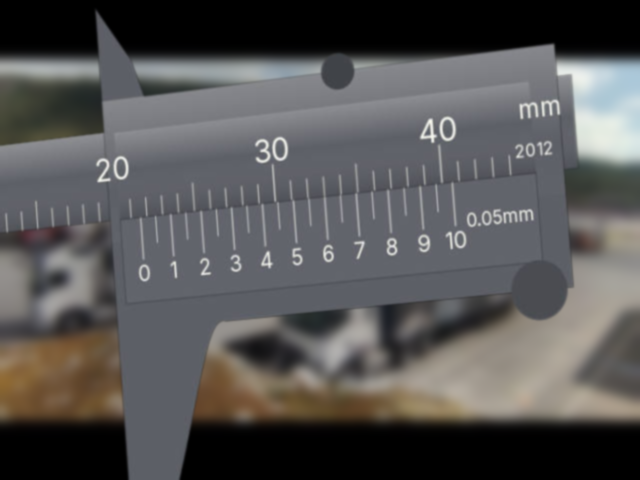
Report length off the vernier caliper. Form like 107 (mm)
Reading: 21.6 (mm)
